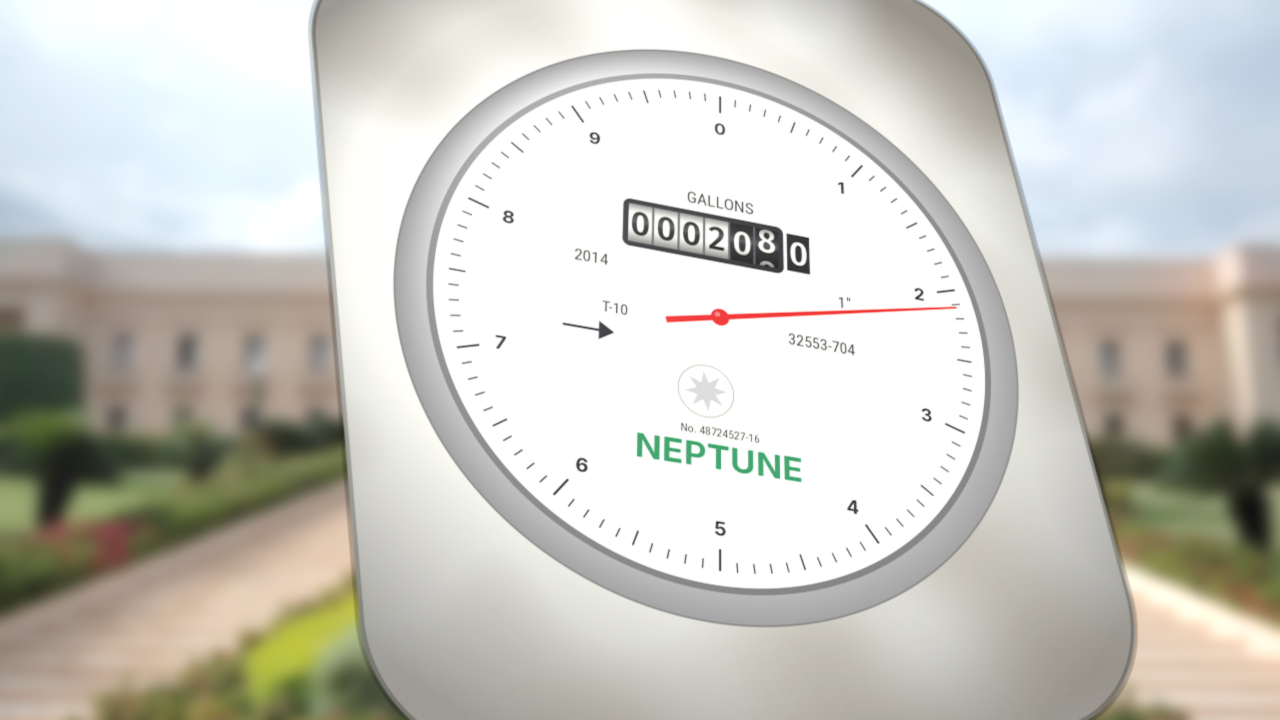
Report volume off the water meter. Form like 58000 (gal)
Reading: 2082.1 (gal)
